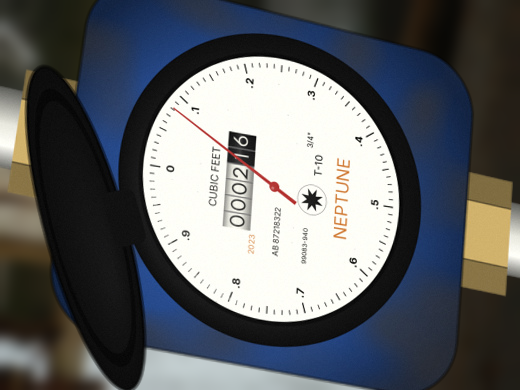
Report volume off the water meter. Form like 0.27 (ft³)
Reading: 216.08 (ft³)
